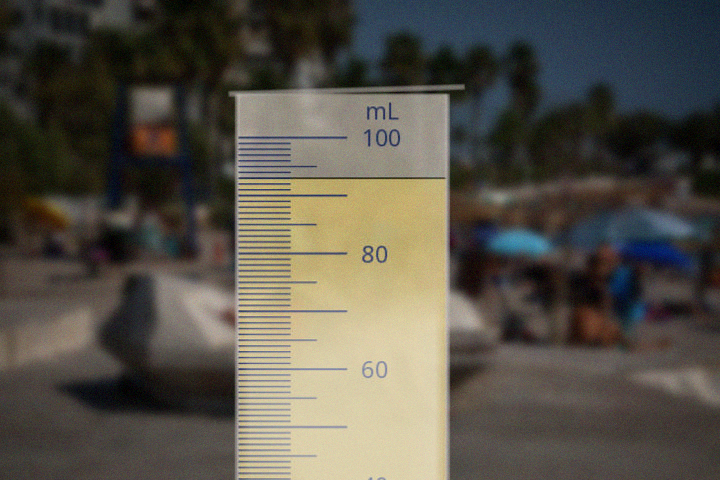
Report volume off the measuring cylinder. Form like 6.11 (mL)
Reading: 93 (mL)
